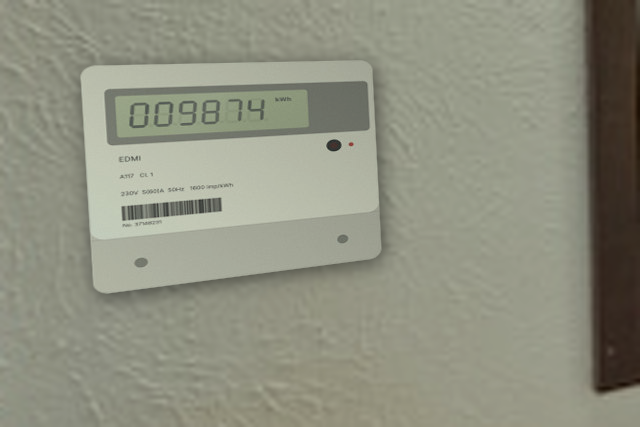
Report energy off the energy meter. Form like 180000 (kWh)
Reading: 9874 (kWh)
